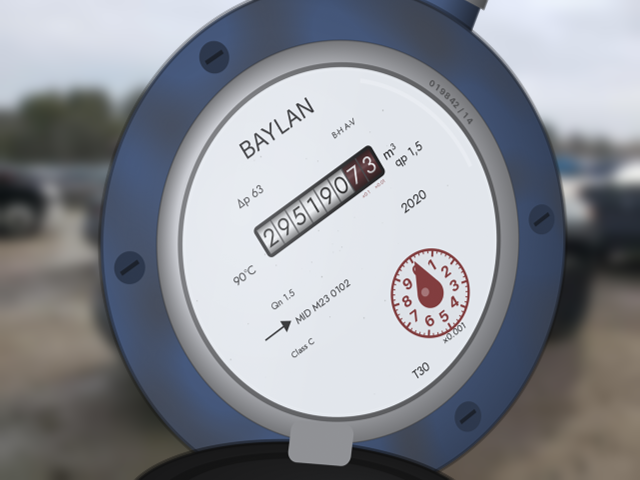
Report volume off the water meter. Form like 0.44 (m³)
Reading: 295190.730 (m³)
